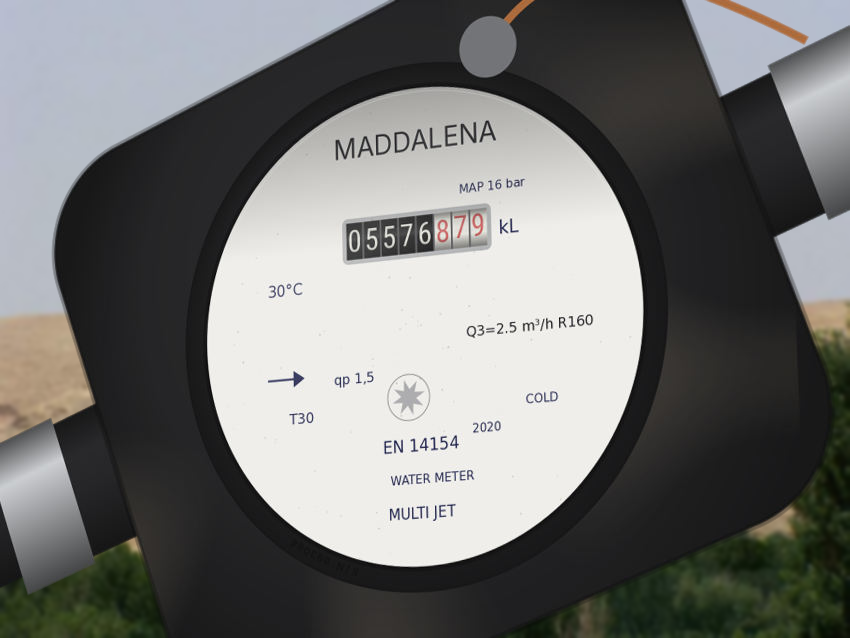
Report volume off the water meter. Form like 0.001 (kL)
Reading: 5576.879 (kL)
